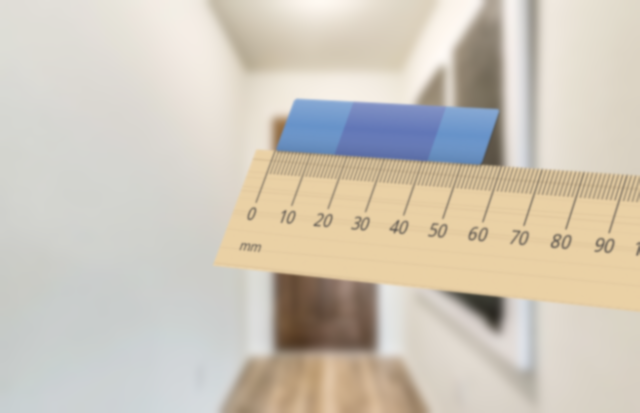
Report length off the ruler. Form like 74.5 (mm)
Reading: 55 (mm)
